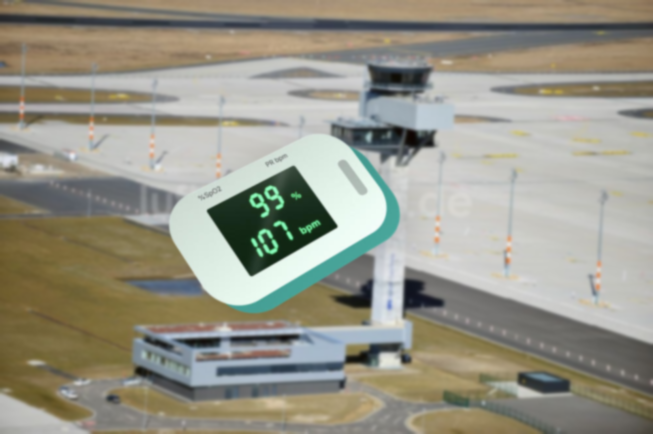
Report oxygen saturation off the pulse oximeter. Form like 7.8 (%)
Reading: 99 (%)
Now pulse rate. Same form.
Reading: 107 (bpm)
